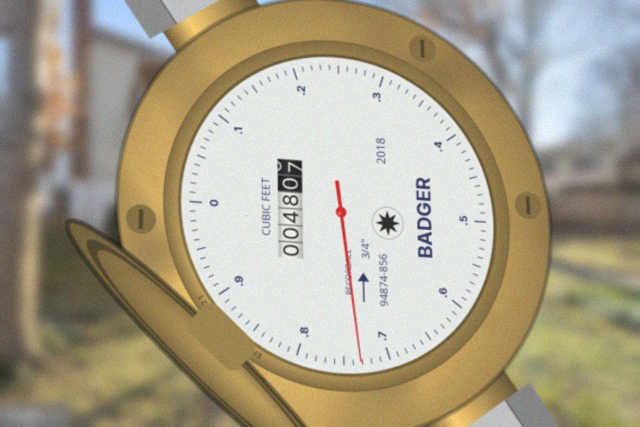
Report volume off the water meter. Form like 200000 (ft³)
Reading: 4806.73 (ft³)
